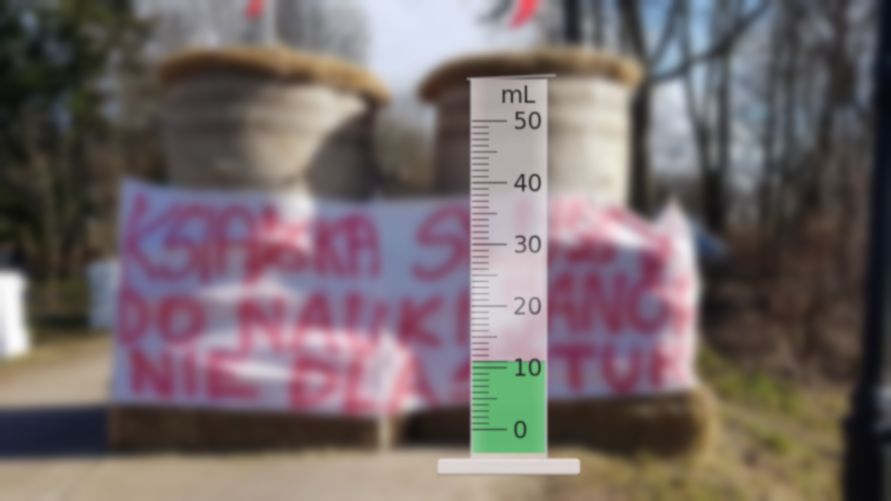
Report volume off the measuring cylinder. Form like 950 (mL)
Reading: 11 (mL)
